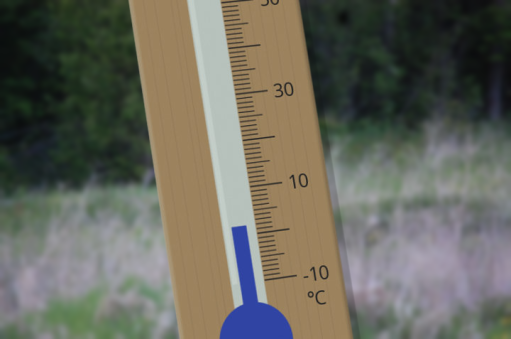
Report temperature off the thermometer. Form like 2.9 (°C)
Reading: 2 (°C)
